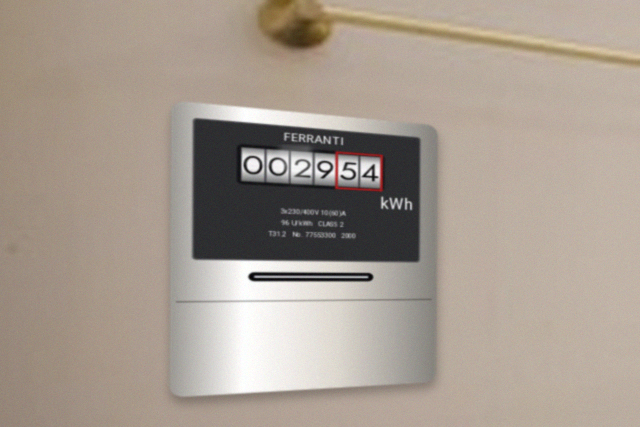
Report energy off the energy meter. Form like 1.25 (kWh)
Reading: 29.54 (kWh)
